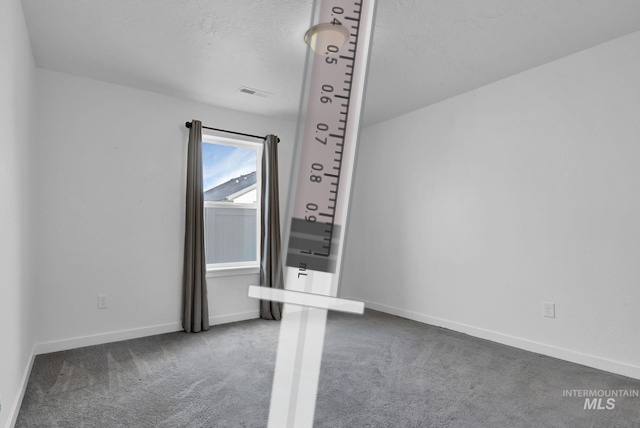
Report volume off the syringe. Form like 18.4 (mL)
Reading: 0.92 (mL)
